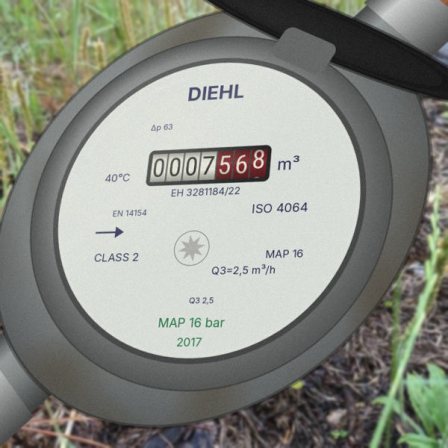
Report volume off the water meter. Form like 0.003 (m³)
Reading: 7.568 (m³)
